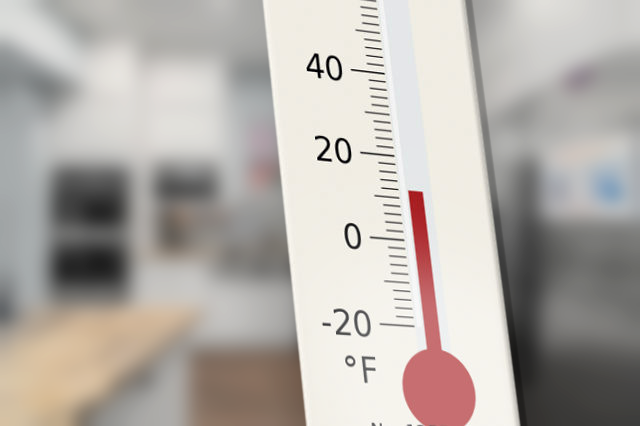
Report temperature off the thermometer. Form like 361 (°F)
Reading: 12 (°F)
